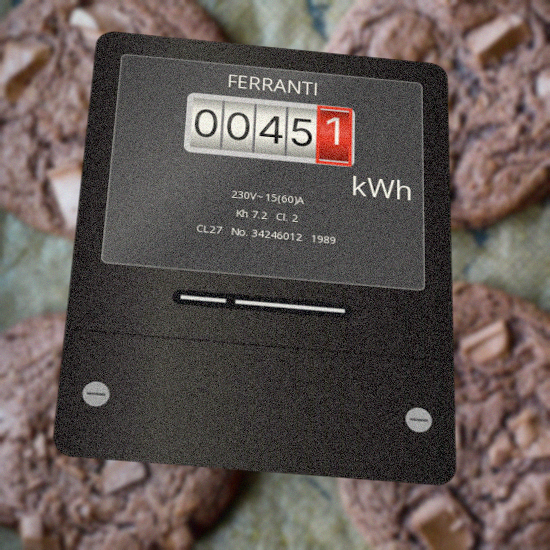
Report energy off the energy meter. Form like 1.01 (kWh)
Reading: 45.1 (kWh)
